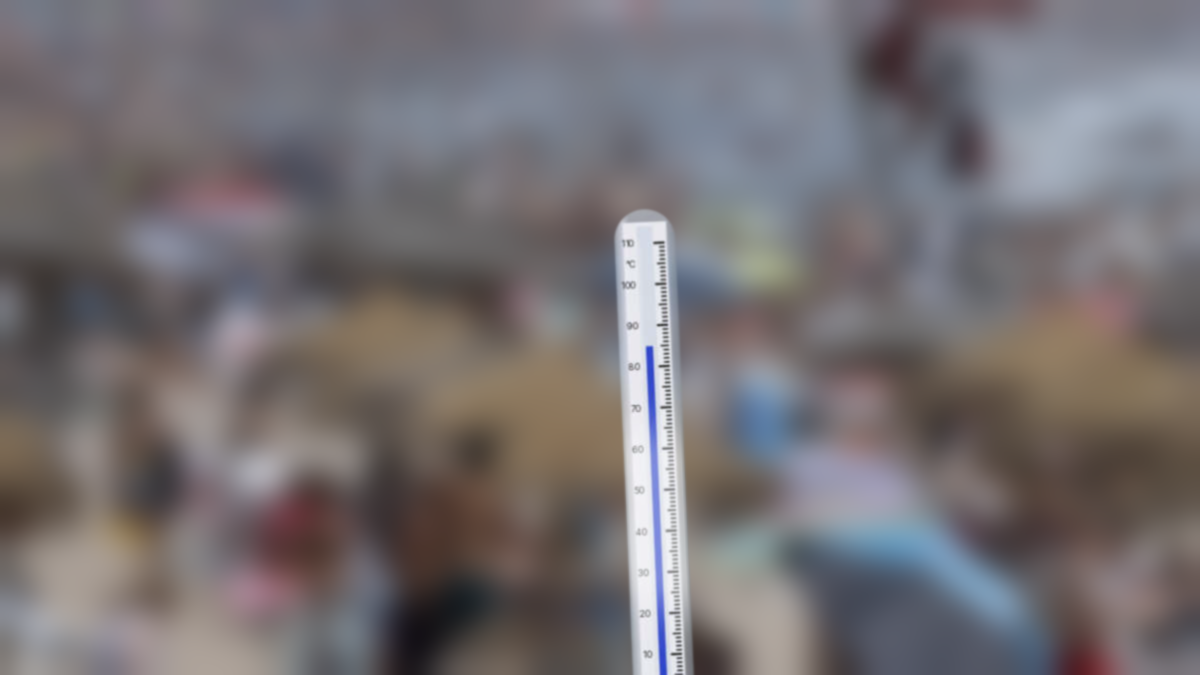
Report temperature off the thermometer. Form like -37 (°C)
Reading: 85 (°C)
